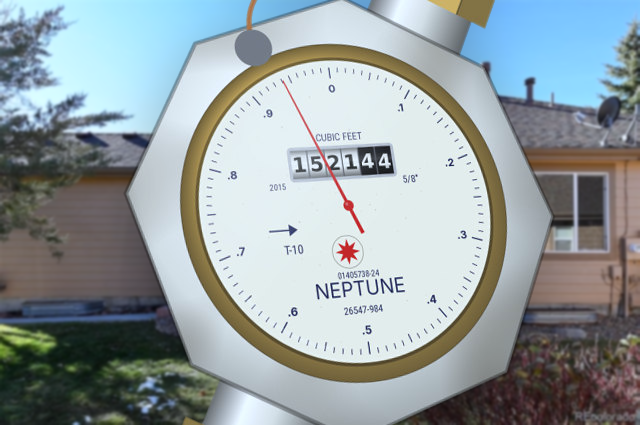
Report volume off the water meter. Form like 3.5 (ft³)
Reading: 152143.94 (ft³)
